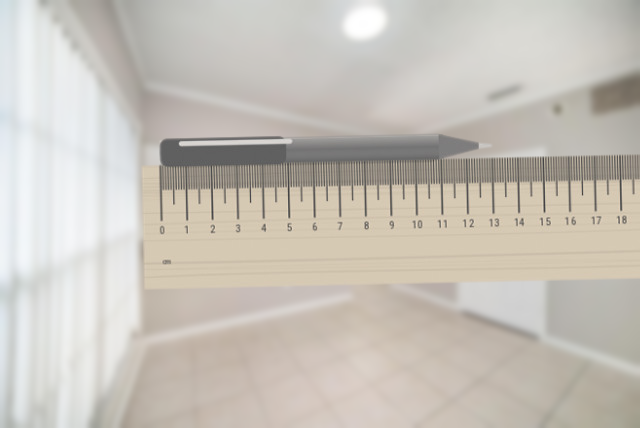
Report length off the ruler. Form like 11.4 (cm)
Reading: 13 (cm)
